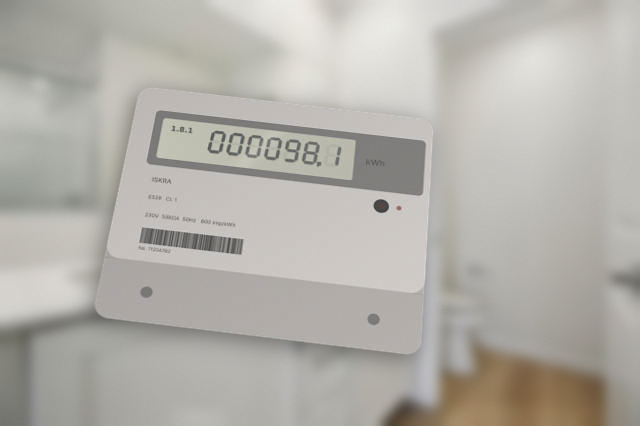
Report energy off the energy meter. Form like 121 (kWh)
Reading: 98.1 (kWh)
